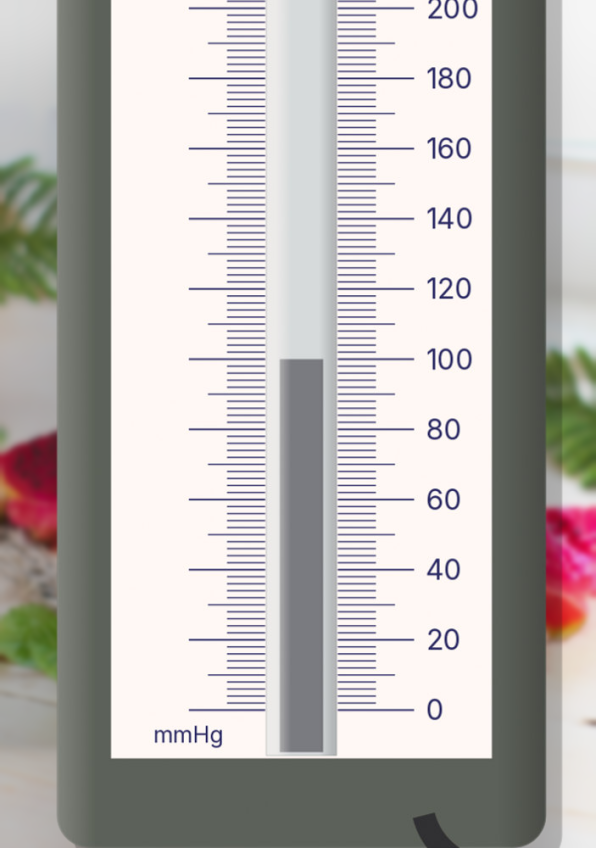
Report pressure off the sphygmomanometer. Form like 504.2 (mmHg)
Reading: 100 (mmHg)
